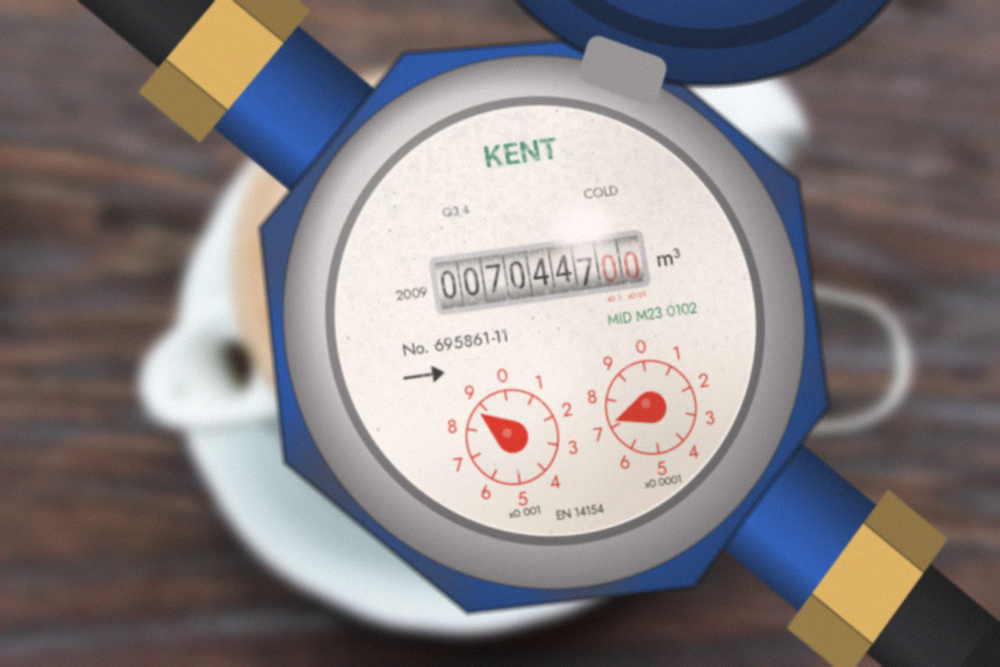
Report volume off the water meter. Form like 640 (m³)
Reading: 70446.9987 (m³)
